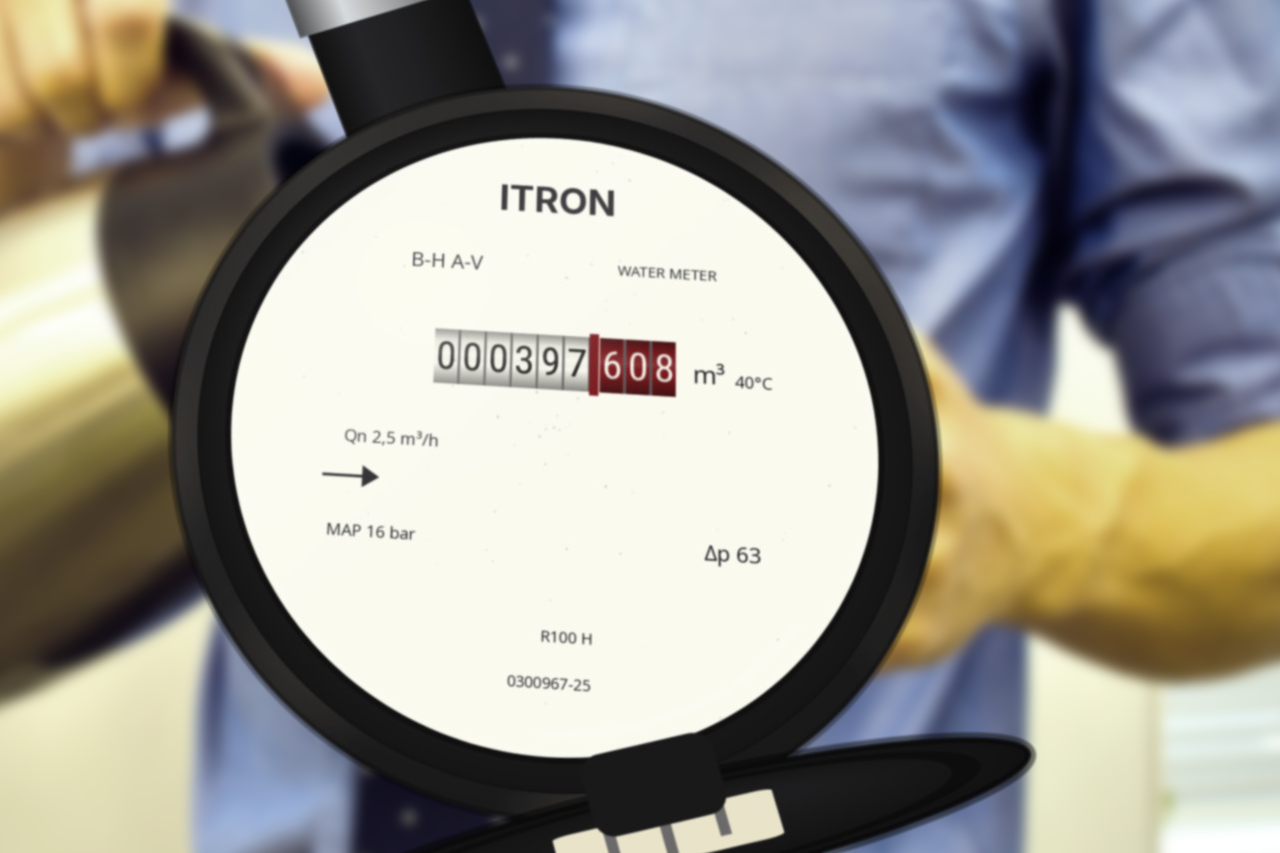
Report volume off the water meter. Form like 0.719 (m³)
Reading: 397.608 (m³)
